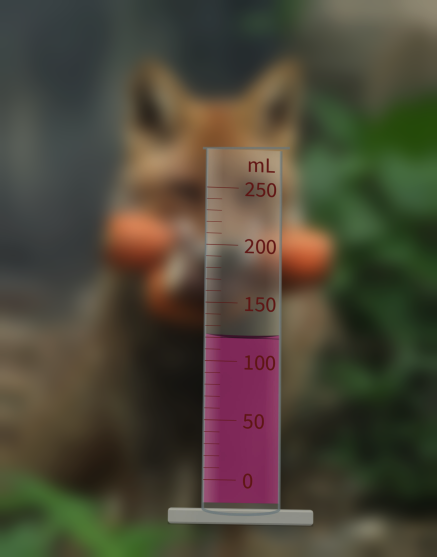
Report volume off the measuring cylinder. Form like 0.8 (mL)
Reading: 120 (mL)
